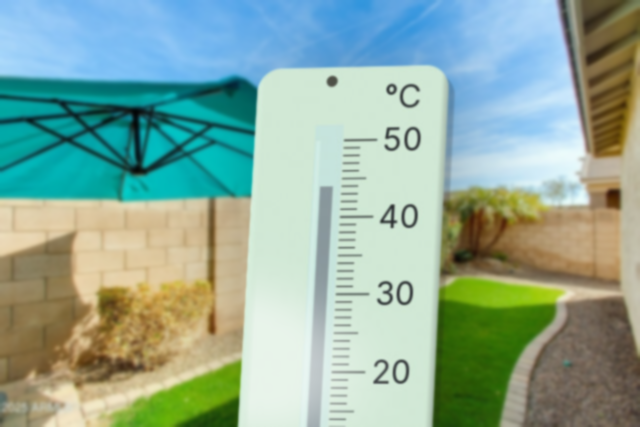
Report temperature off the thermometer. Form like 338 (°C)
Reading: 44 (°C)
